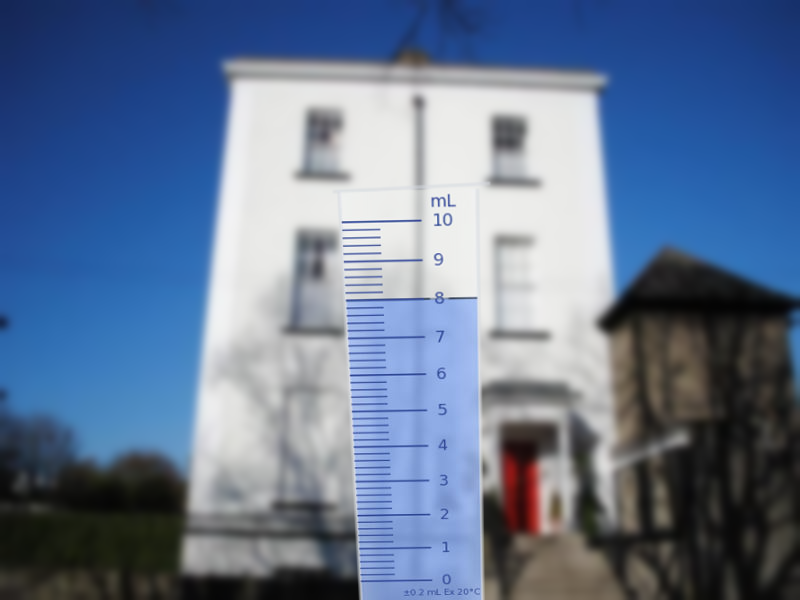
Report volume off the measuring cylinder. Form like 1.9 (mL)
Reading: 8 (mL)
